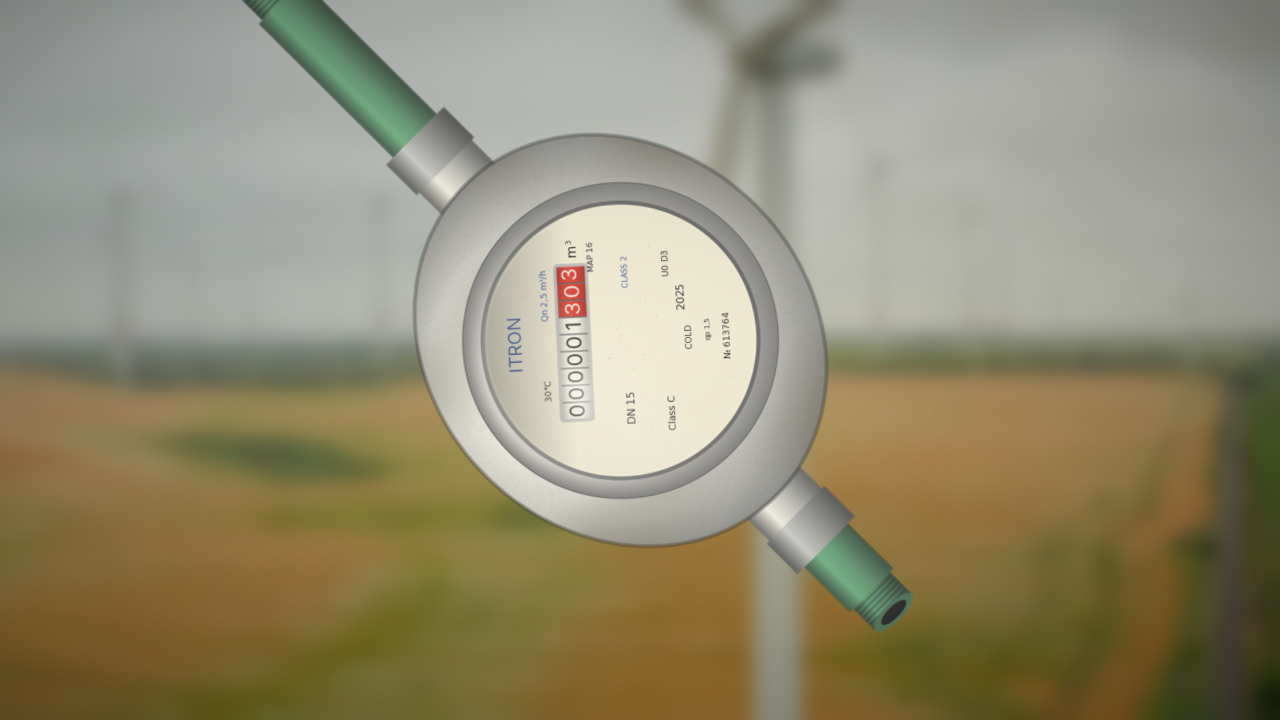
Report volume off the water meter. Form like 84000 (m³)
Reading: 1.303 (m³)
